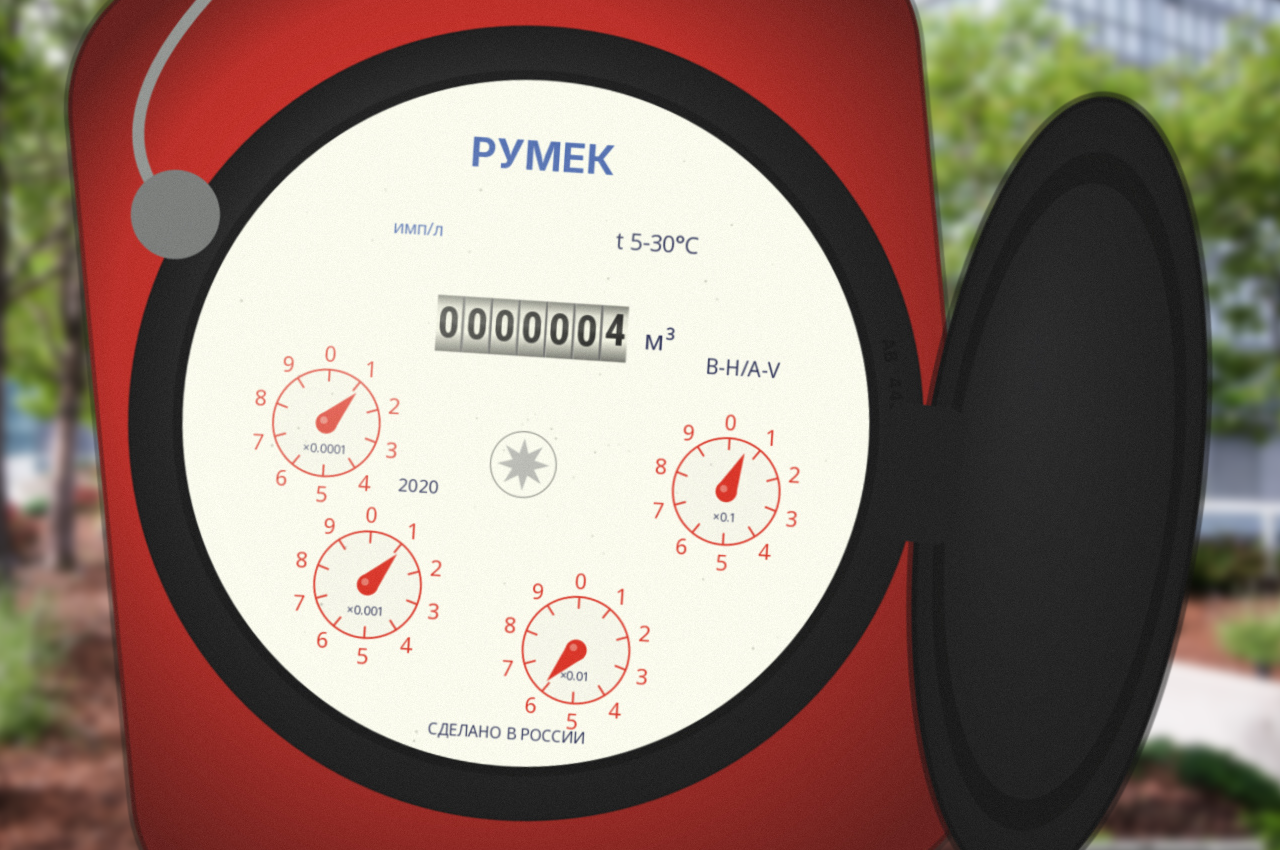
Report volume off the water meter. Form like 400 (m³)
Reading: 4.0611 (m³)
